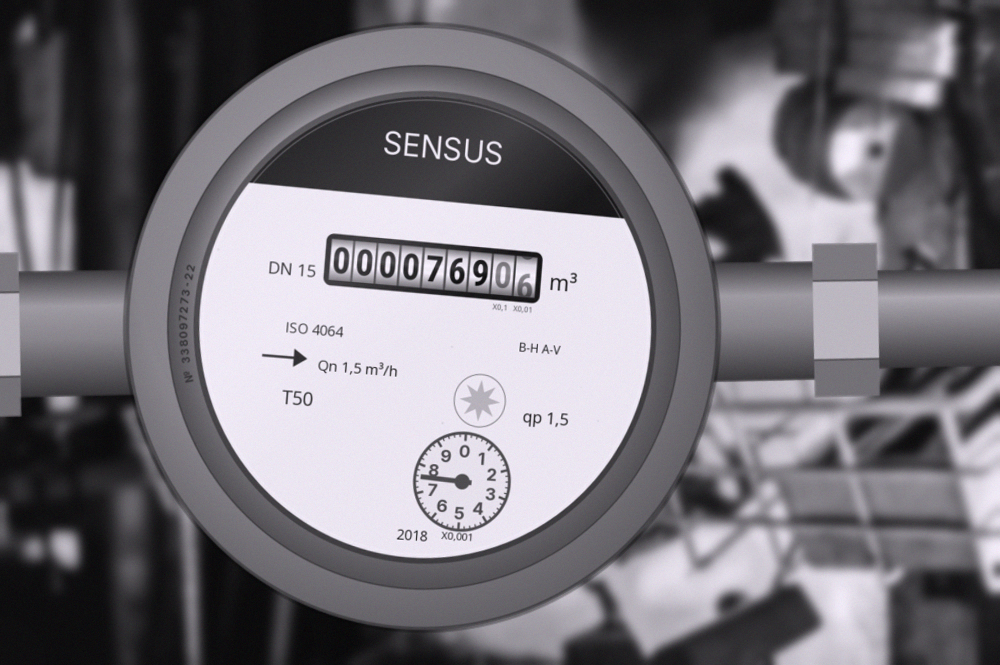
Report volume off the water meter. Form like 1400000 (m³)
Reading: 769.057 (m³)
